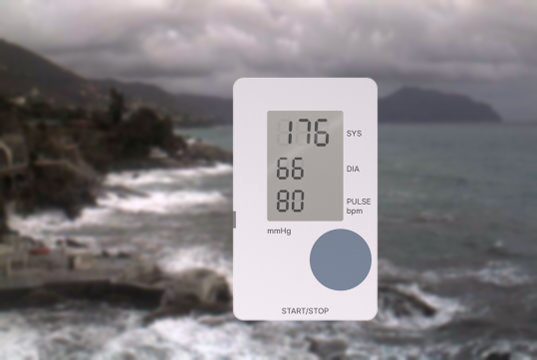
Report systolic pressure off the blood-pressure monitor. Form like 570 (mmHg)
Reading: 176 (mmHg)
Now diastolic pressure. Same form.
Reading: 66 (mmHg)
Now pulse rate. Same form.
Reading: 80 (bpm)
